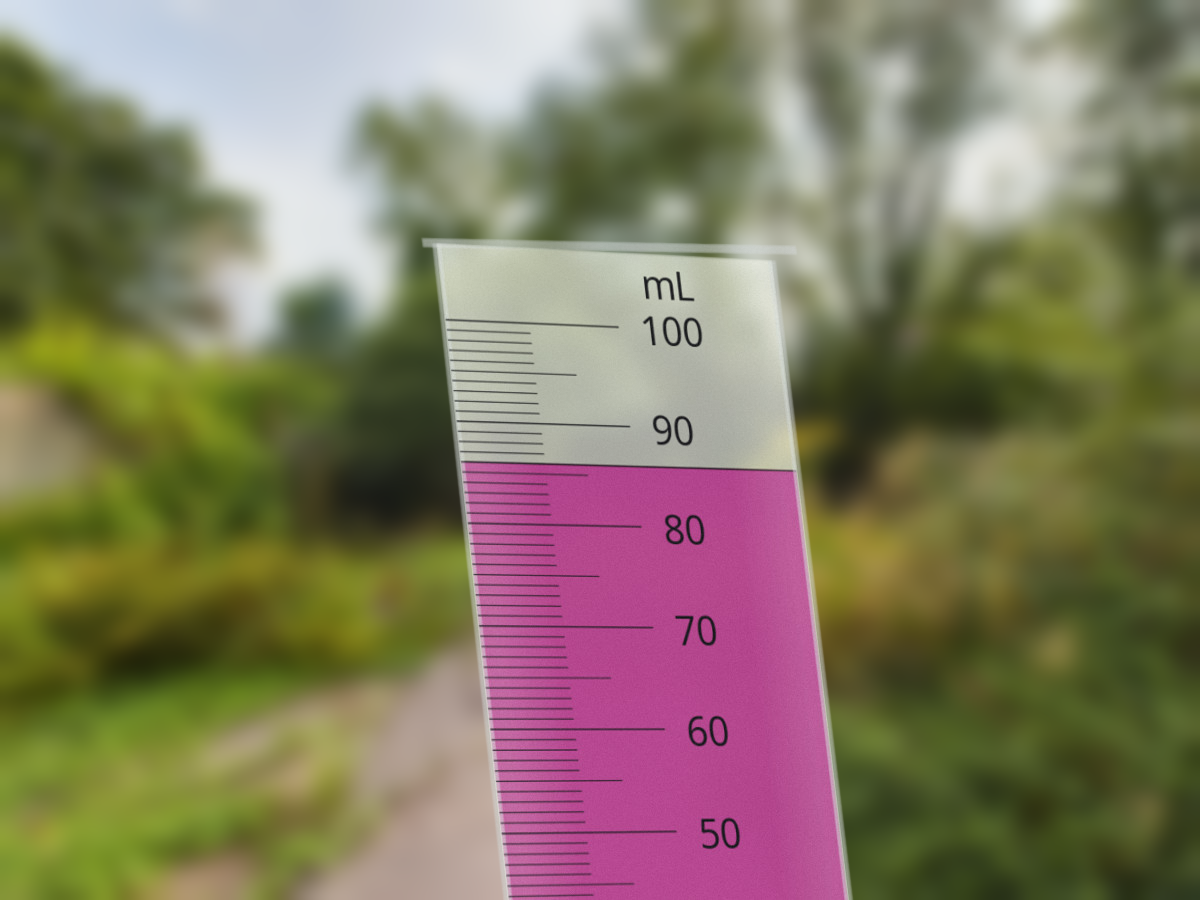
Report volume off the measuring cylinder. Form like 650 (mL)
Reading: 86 (mL)
